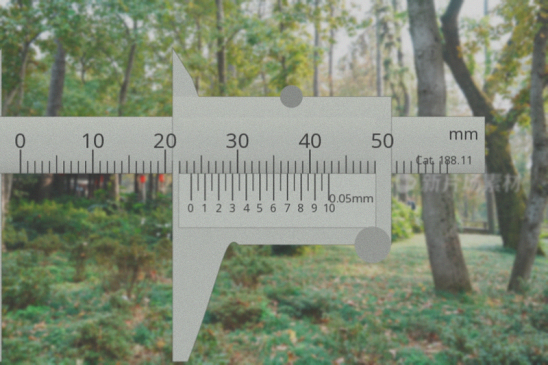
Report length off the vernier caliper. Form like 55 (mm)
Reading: 23.6 (mm)
